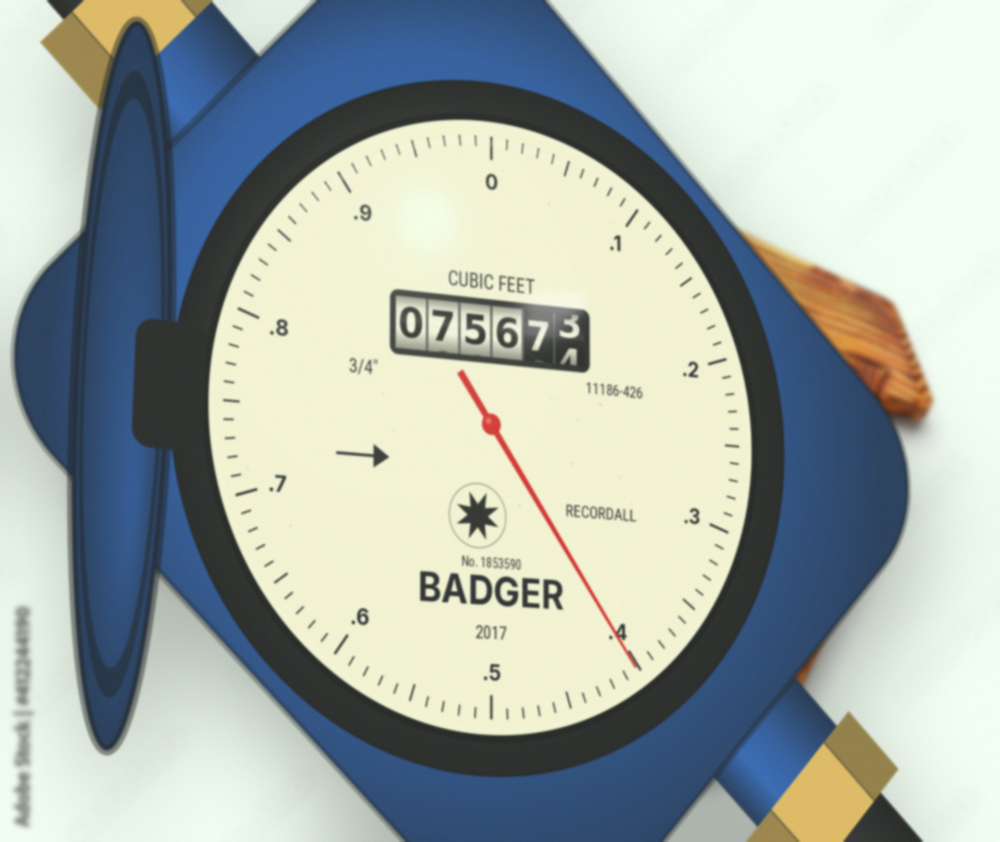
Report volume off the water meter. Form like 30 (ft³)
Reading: 75673.40 (ft³)
